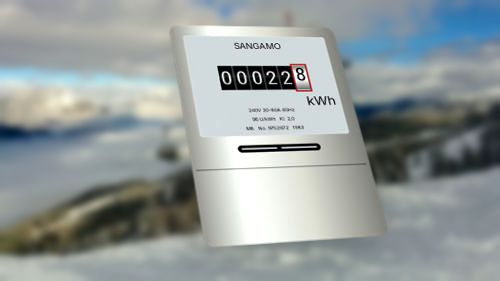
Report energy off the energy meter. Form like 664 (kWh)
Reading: 22.8 (kWh)
